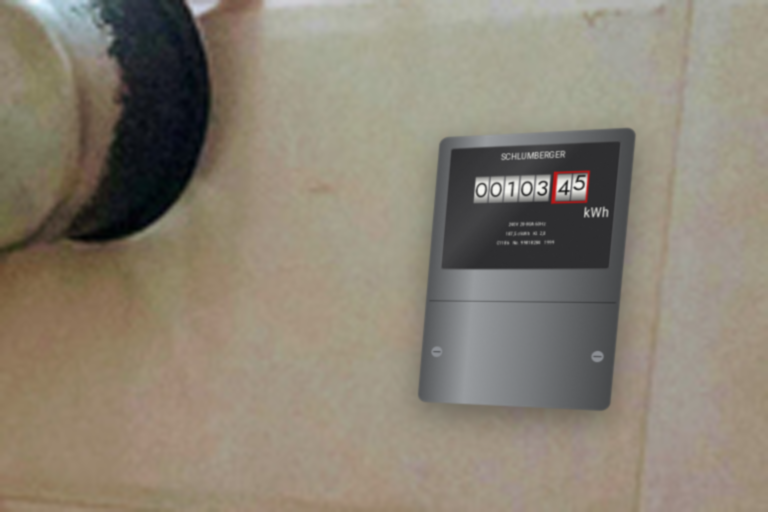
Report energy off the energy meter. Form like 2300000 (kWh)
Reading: 103.45 (kWh)
